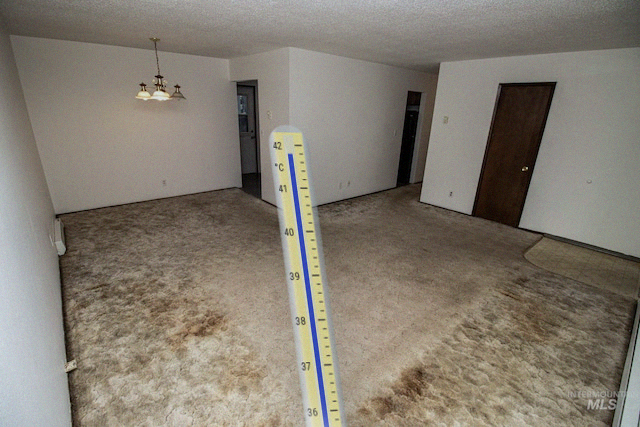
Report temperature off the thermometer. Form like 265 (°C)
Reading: 41.8 (°C)
